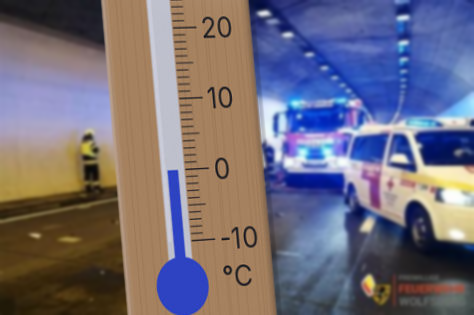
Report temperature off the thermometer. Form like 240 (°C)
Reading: 0 (°C)
